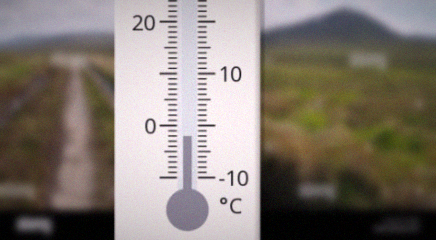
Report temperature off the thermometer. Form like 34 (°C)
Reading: -2 (°C)
